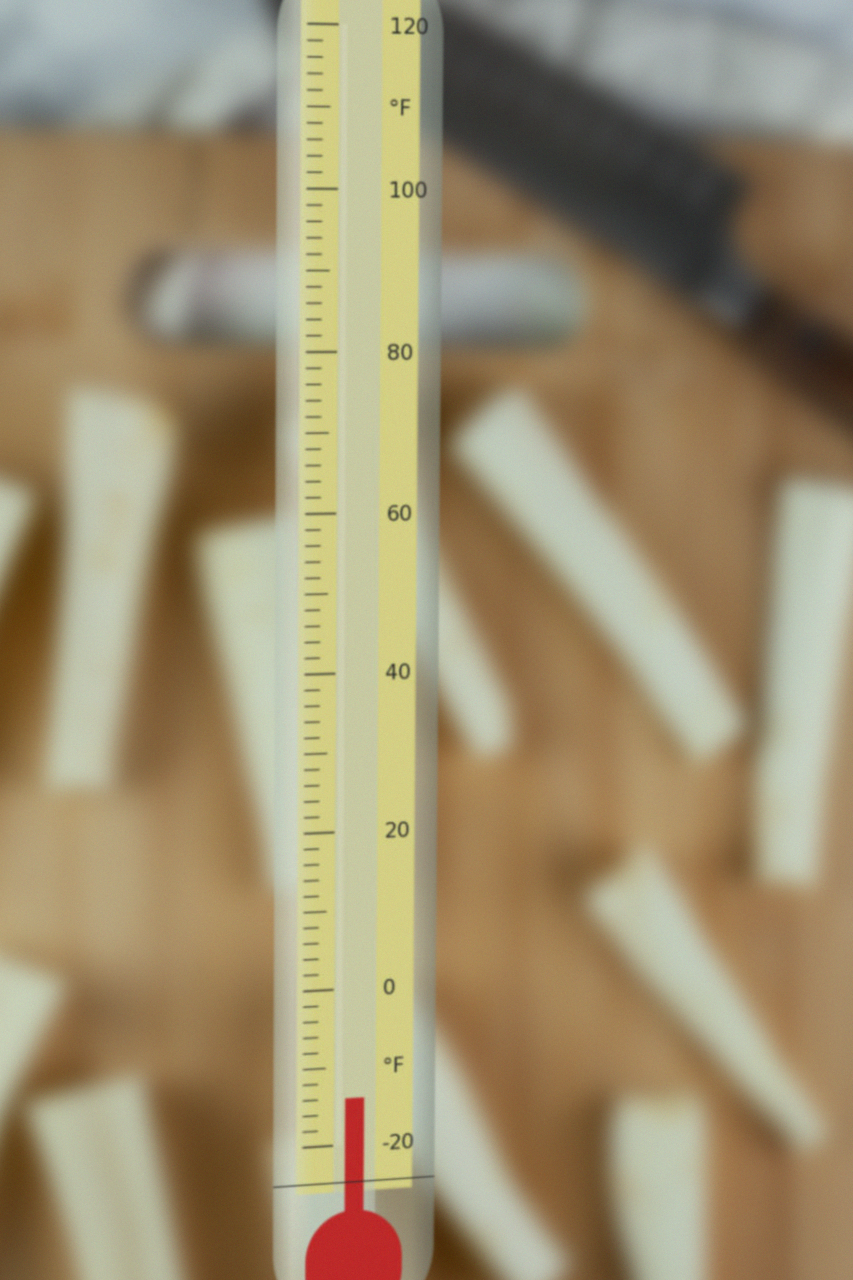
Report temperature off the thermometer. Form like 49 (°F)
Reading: -14 (°F)
